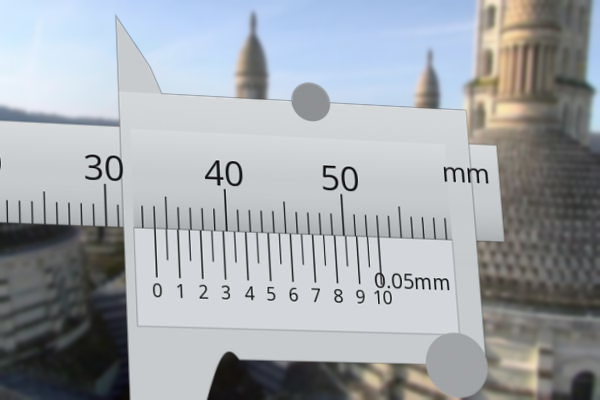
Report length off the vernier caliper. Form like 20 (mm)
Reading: 34.0 (mm)
